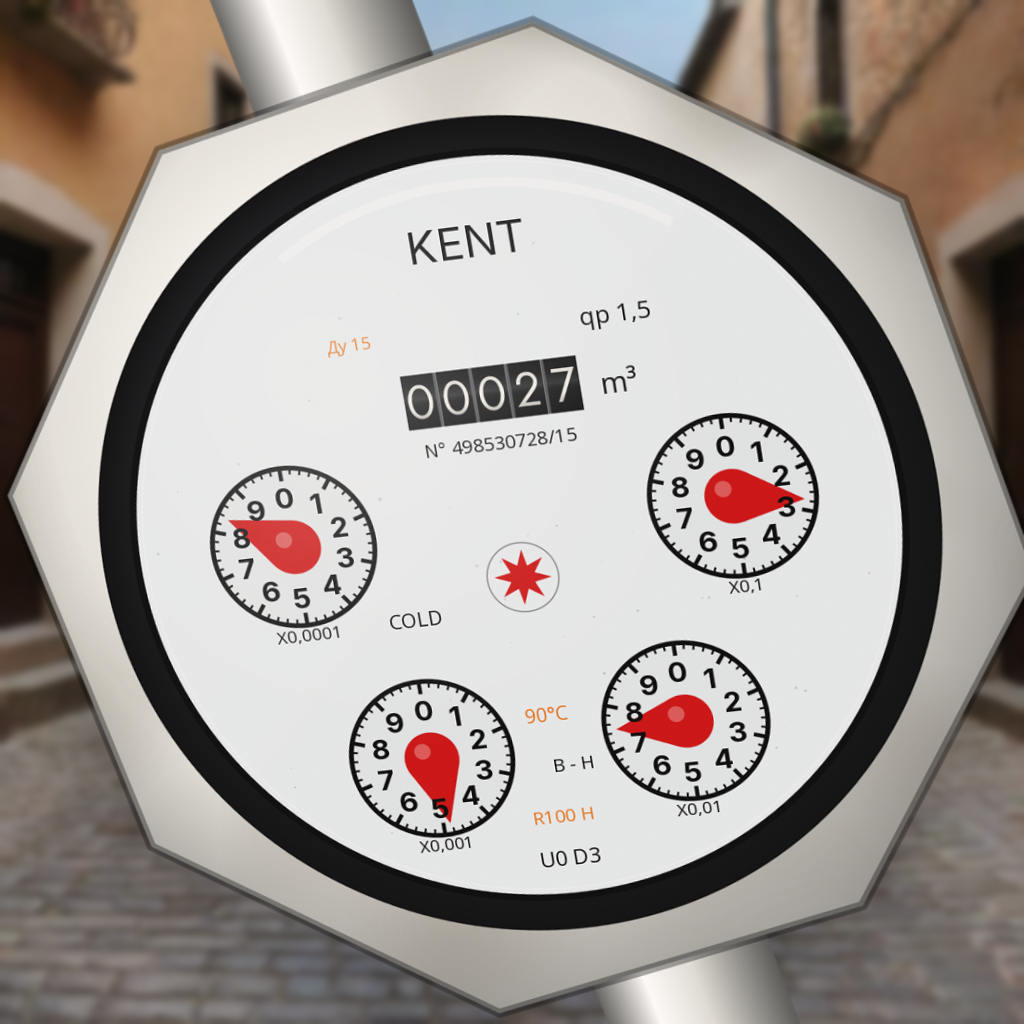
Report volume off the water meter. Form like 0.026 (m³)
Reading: 27.2748 (m³)
